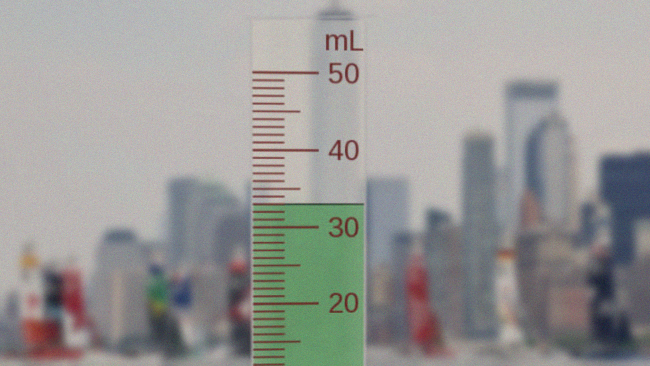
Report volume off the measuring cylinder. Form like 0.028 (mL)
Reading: 33 (mL)
